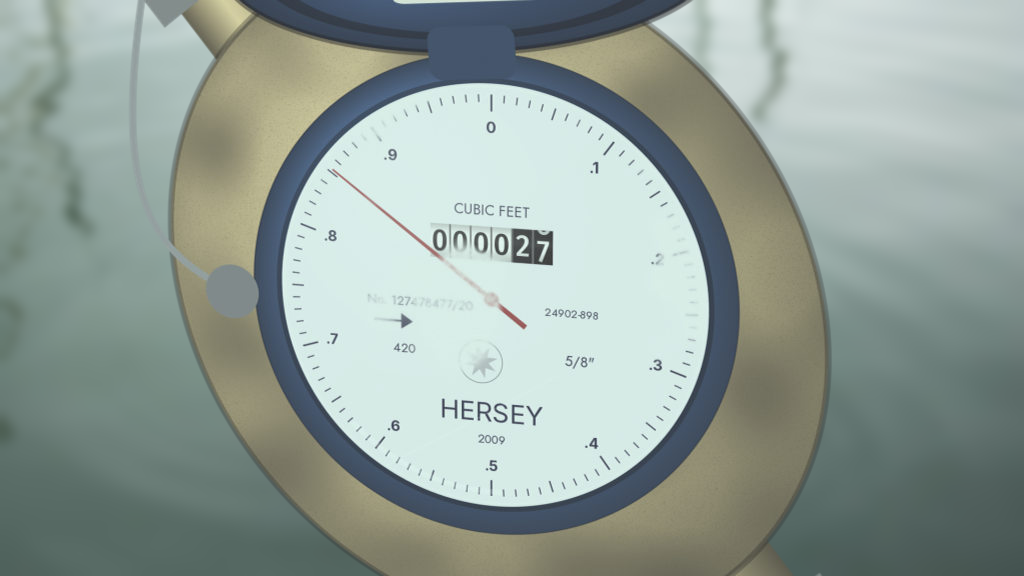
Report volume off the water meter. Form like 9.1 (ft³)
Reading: 26.85 (ft³)
